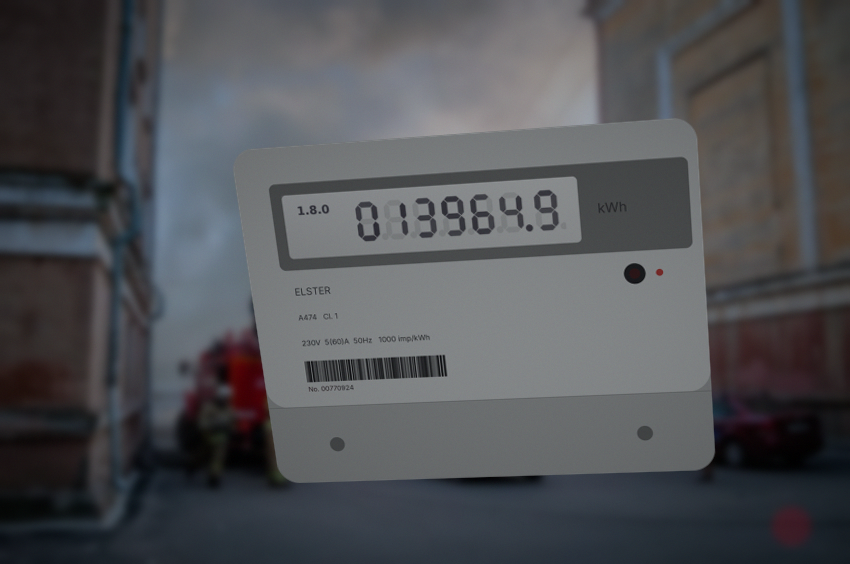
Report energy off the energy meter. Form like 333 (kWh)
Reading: 13964.9 (kWh)
